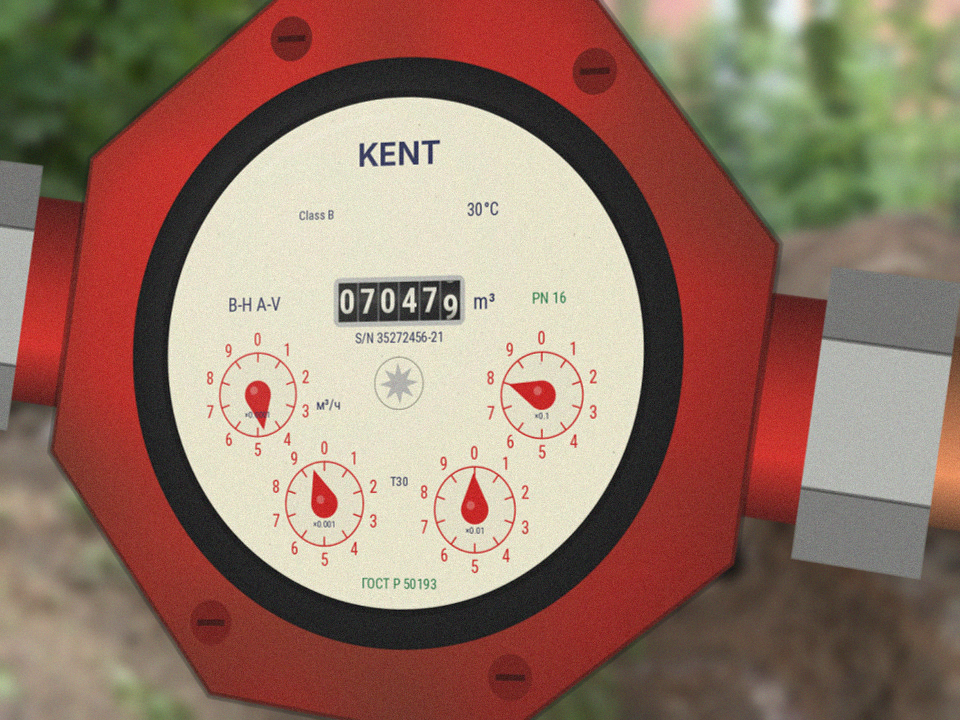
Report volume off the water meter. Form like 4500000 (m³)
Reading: 70478.7994 (m³)
